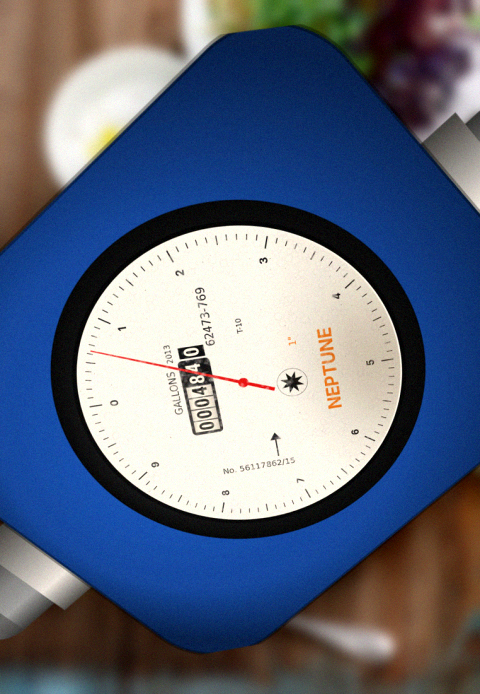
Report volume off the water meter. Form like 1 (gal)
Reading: 4840.6 (gal)
